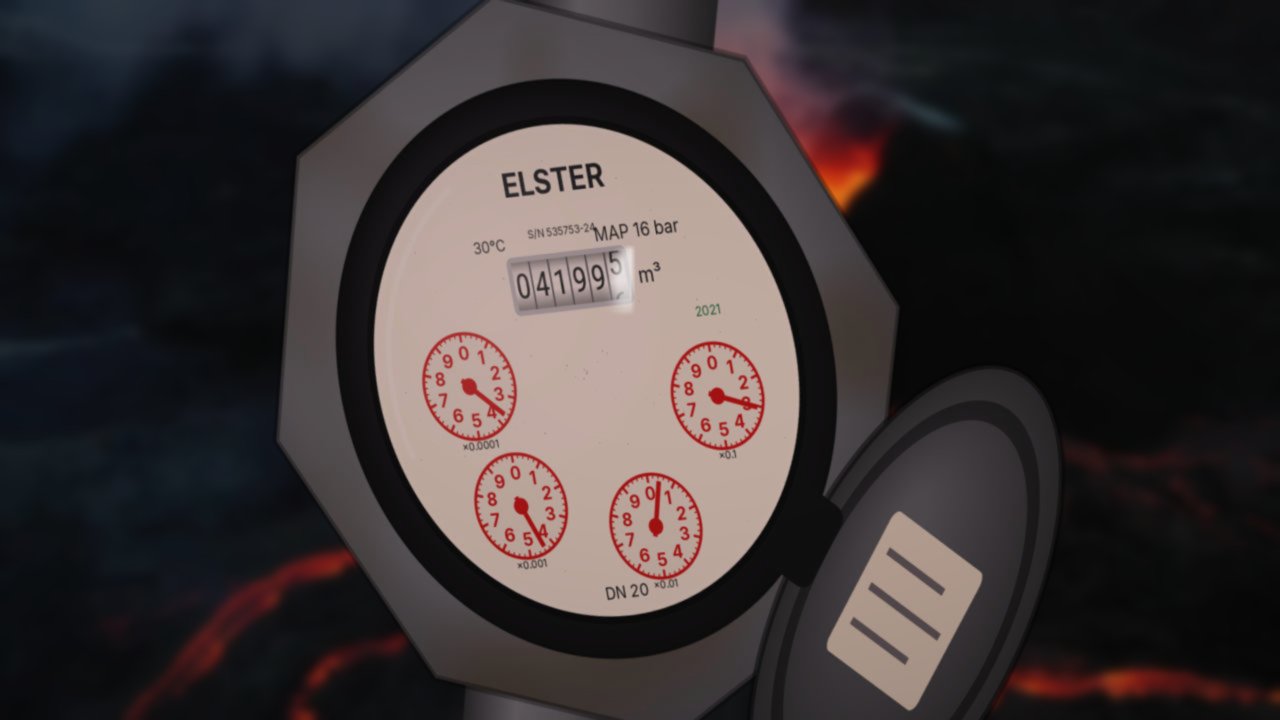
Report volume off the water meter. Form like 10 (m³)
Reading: 41995.3043 (m³)
